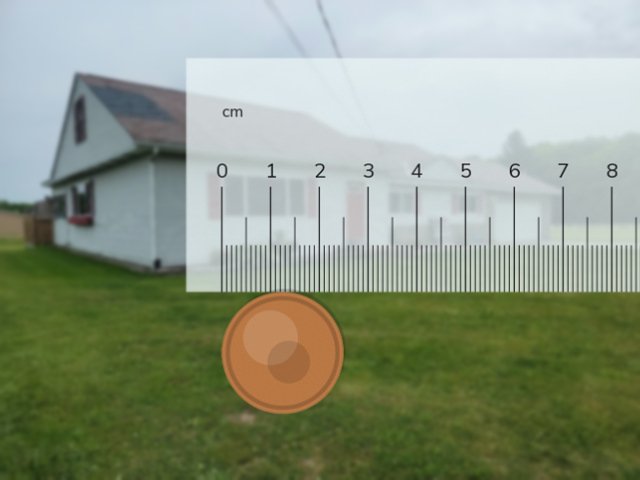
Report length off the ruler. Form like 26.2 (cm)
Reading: 2.5 (cm)
